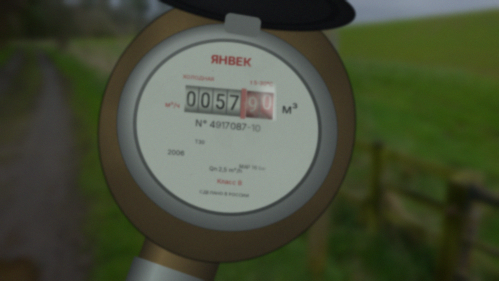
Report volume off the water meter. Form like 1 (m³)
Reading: 57.90 (m³)
